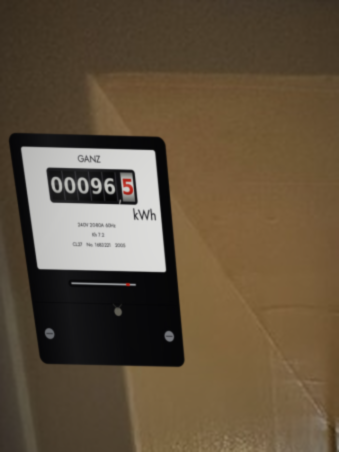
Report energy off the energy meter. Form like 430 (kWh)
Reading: 96.5 (kWh)
